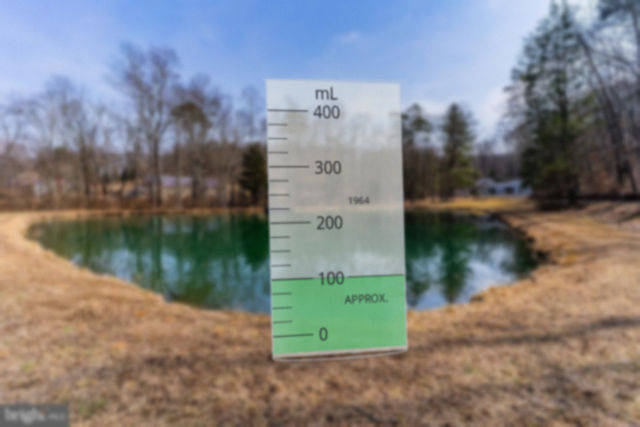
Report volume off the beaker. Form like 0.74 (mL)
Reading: 100 (mL)
